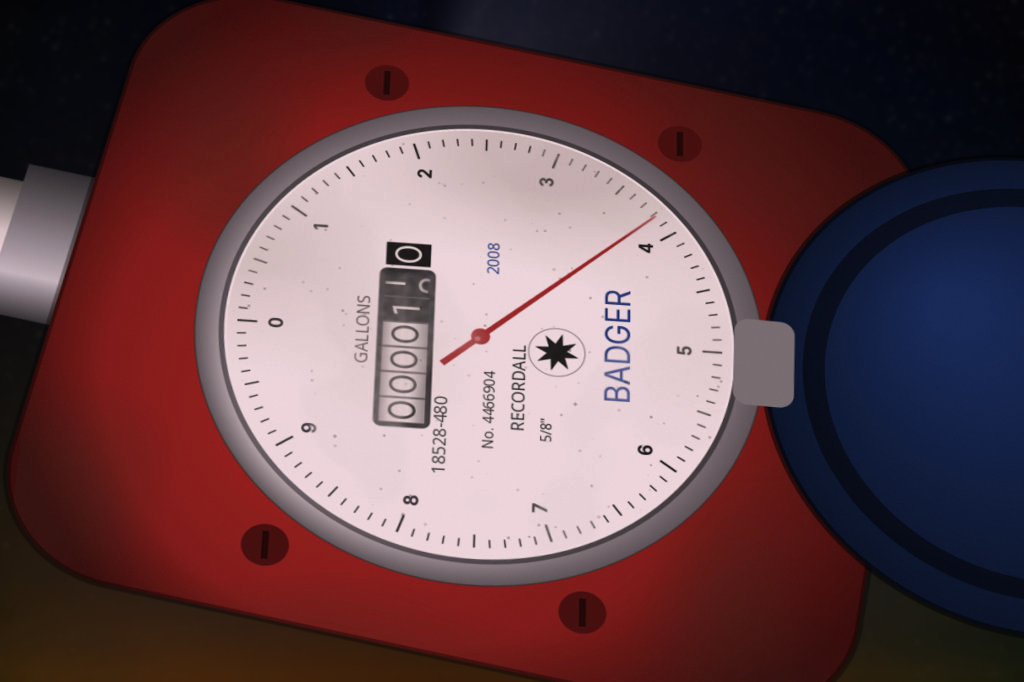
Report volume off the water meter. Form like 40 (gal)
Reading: 113.8 (gal)
